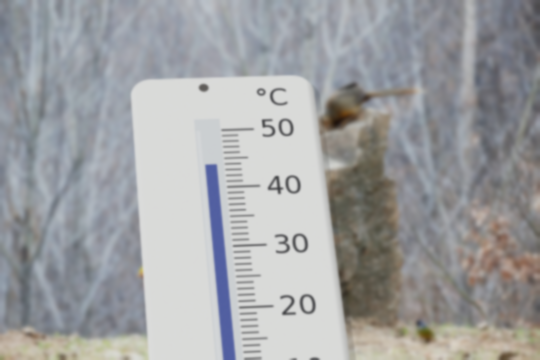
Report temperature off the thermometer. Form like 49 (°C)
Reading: 44 (°C)
